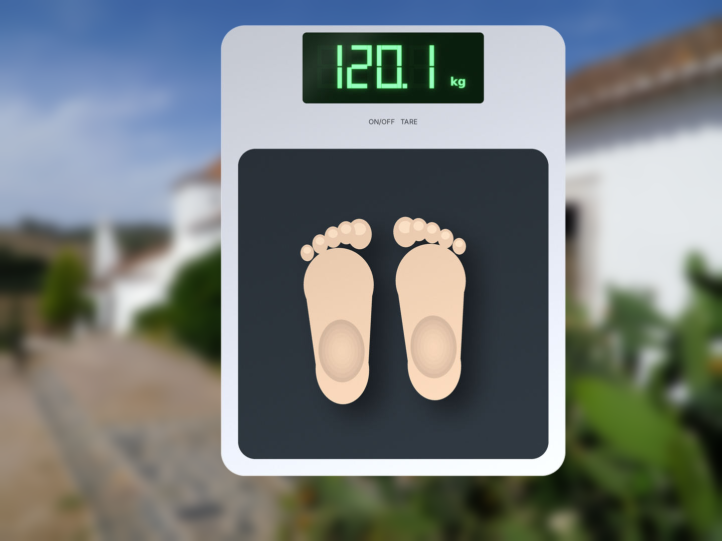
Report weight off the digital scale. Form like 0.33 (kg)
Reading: 120.1 (kg)
